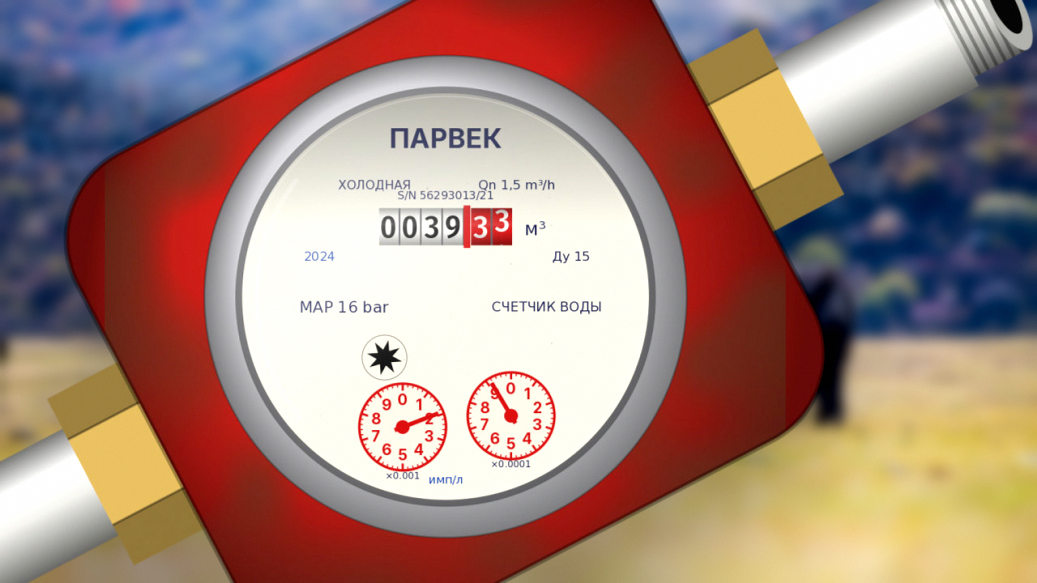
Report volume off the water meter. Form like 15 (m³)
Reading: 39.3319 (m³)
